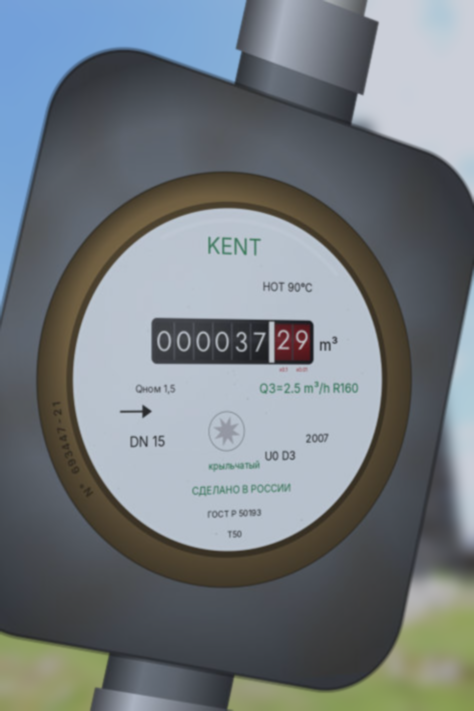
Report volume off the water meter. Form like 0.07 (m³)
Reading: 37.29 (m³)
